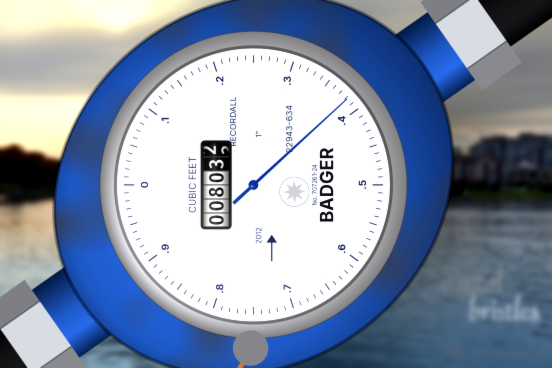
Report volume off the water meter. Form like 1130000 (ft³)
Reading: 8032.38 (ft³)
